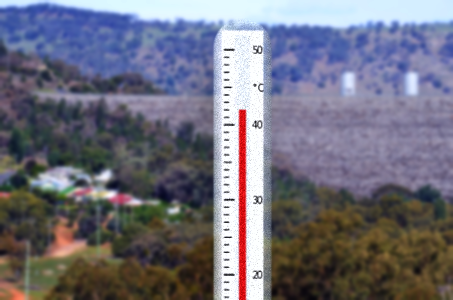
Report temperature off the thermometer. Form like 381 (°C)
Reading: 42 (°C)
